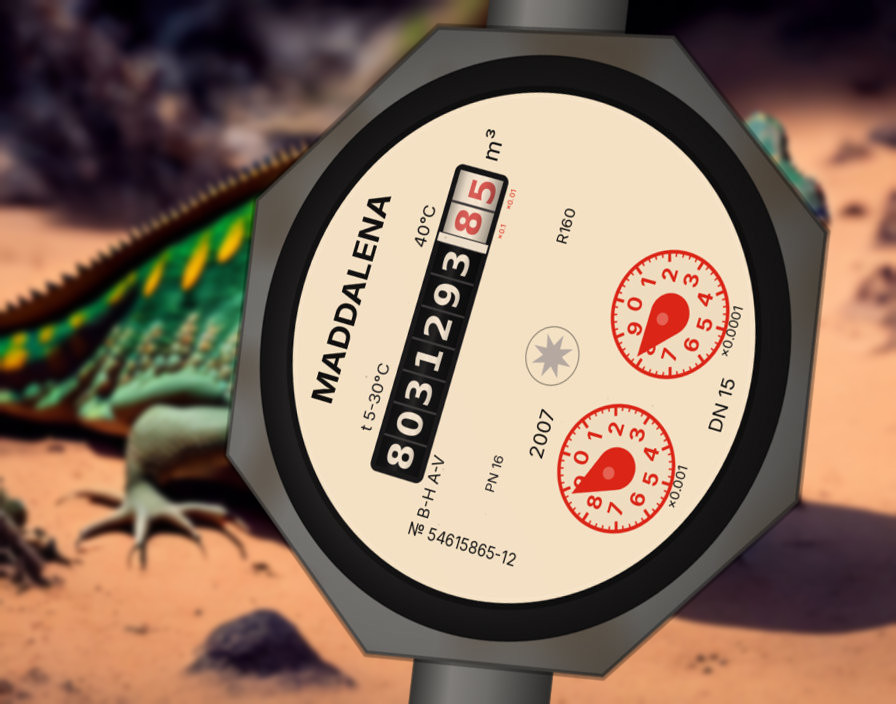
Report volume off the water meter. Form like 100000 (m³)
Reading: 8031293.8488 (m³)
